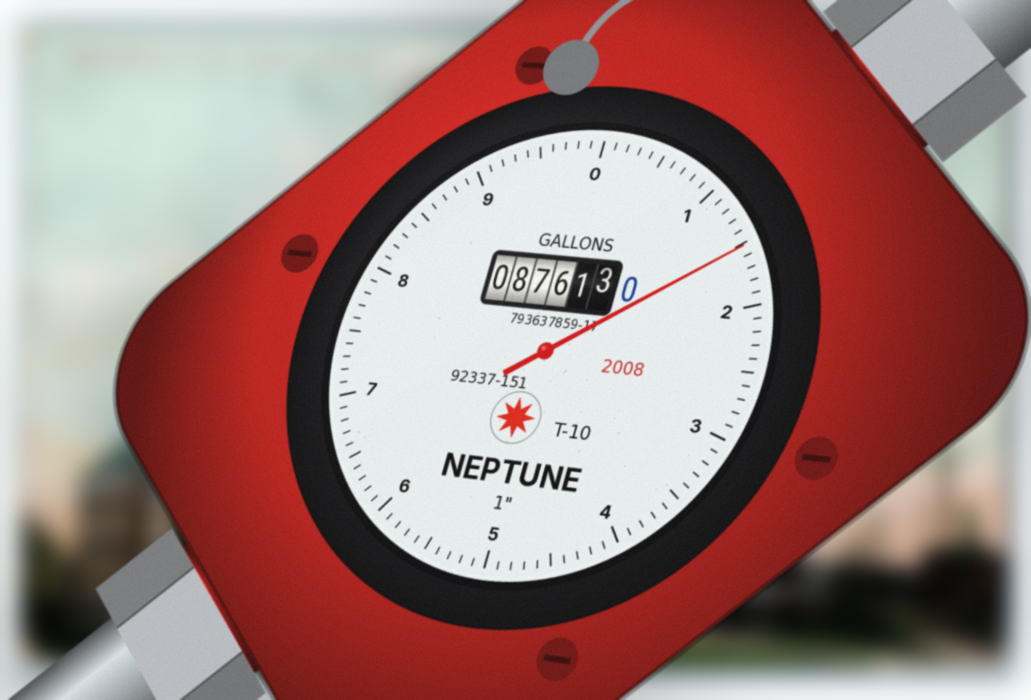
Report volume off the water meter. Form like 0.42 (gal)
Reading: 876131.5 (gal)
